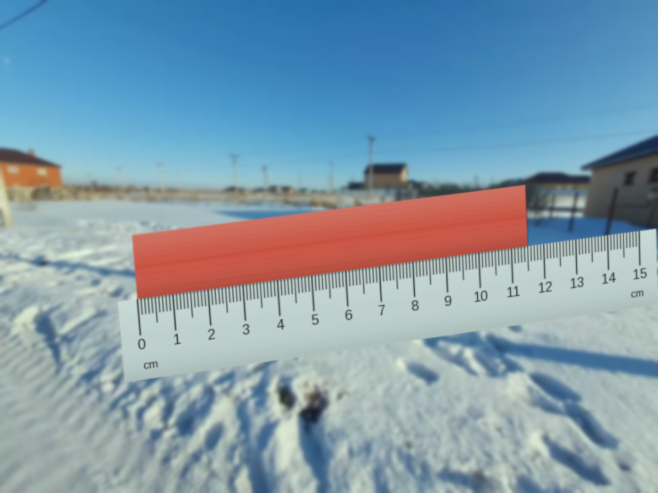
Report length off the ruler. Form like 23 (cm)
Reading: 11.5 (cm)
